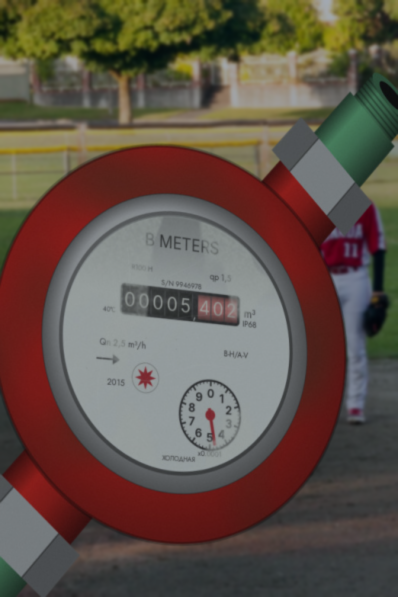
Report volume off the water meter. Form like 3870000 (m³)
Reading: 5.4024 (m³)
